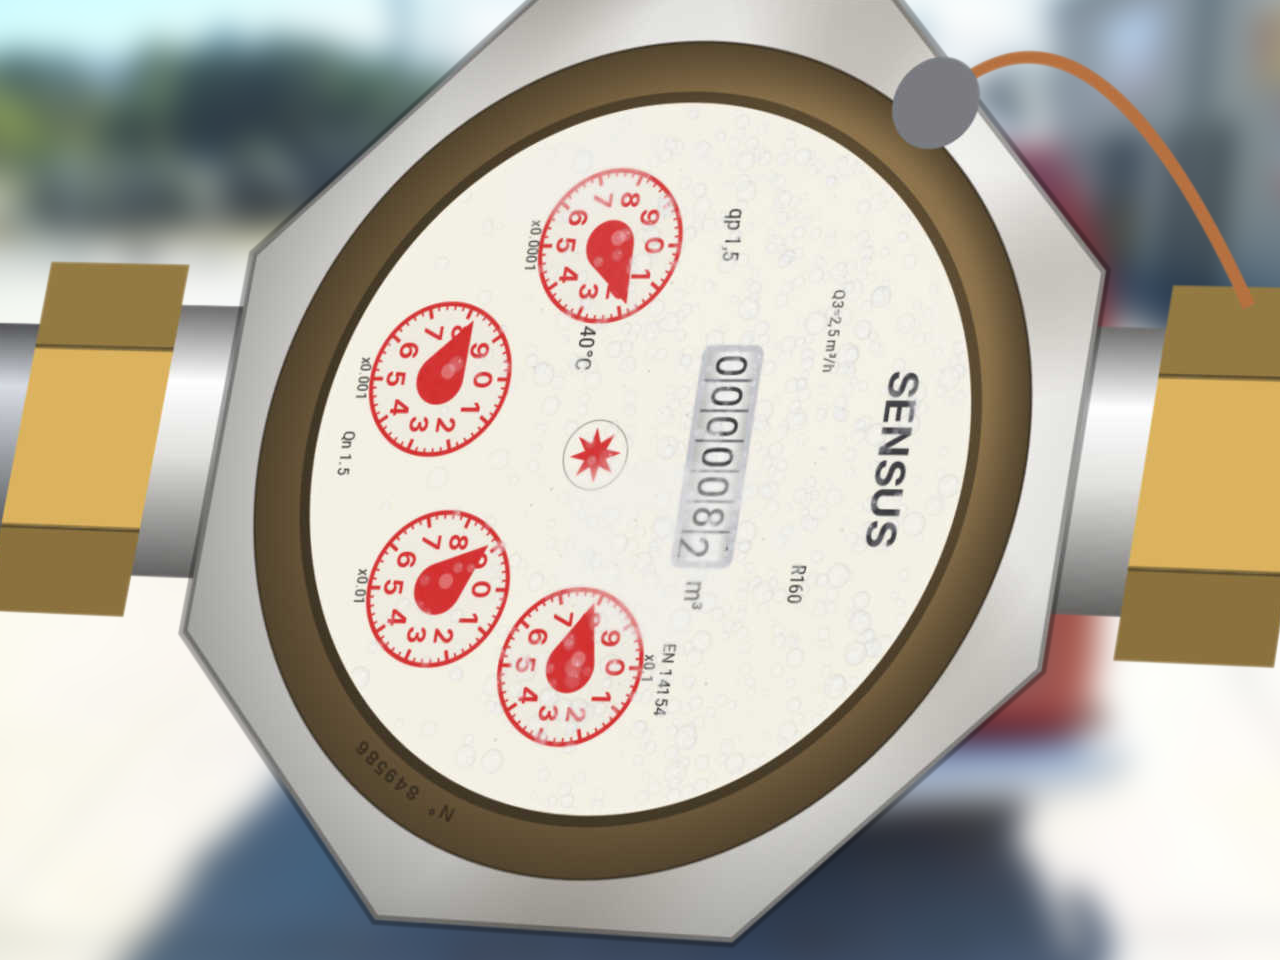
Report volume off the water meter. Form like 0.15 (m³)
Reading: 81.7881 (m³)
